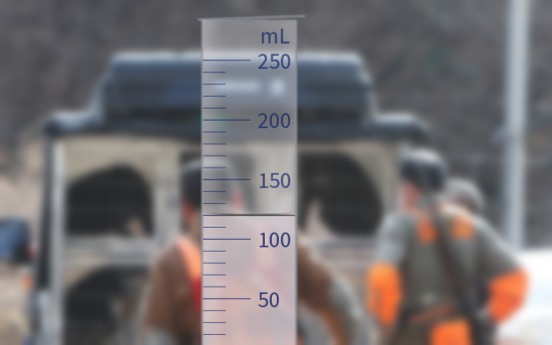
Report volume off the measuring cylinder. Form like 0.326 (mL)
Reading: 120 (mL)
